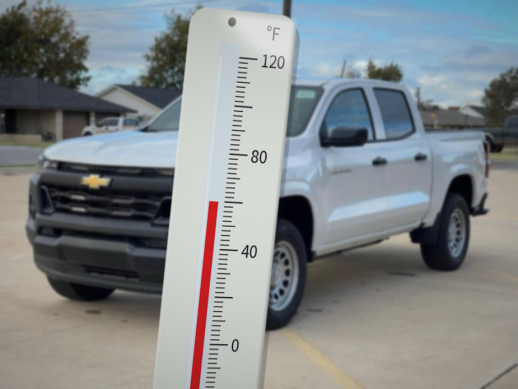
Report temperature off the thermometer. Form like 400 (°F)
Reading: 60 (°F)
